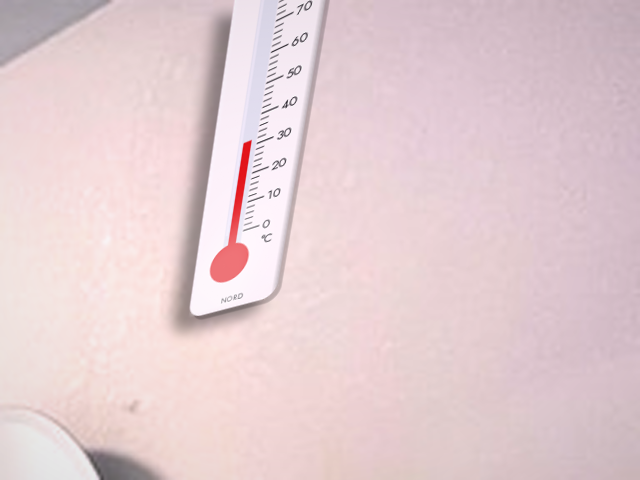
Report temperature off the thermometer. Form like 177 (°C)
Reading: 32 (°C)
